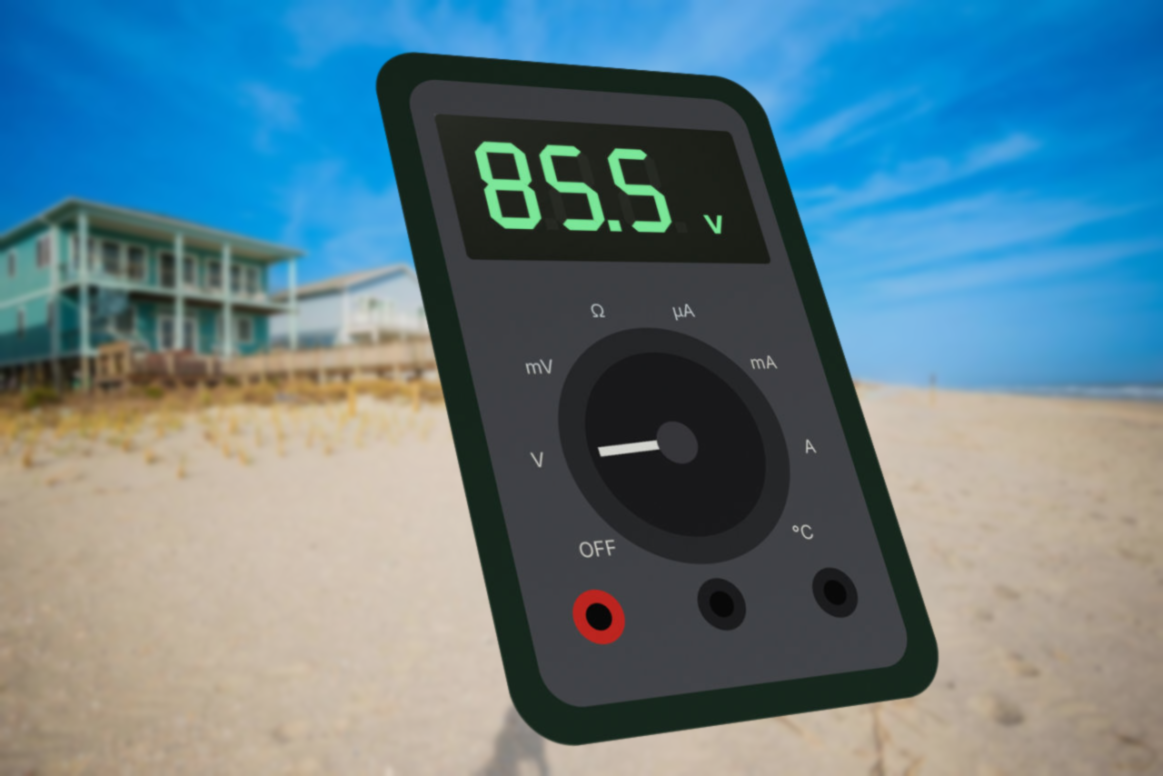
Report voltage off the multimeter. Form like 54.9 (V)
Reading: 85.5 (V)
